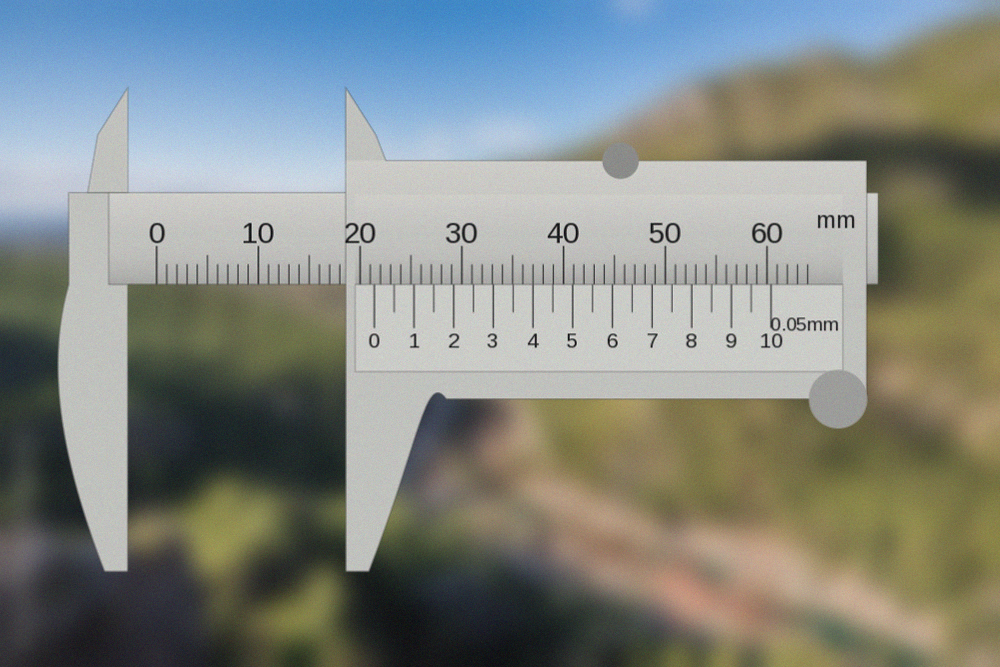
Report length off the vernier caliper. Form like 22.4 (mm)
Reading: 21.4 (mm)
